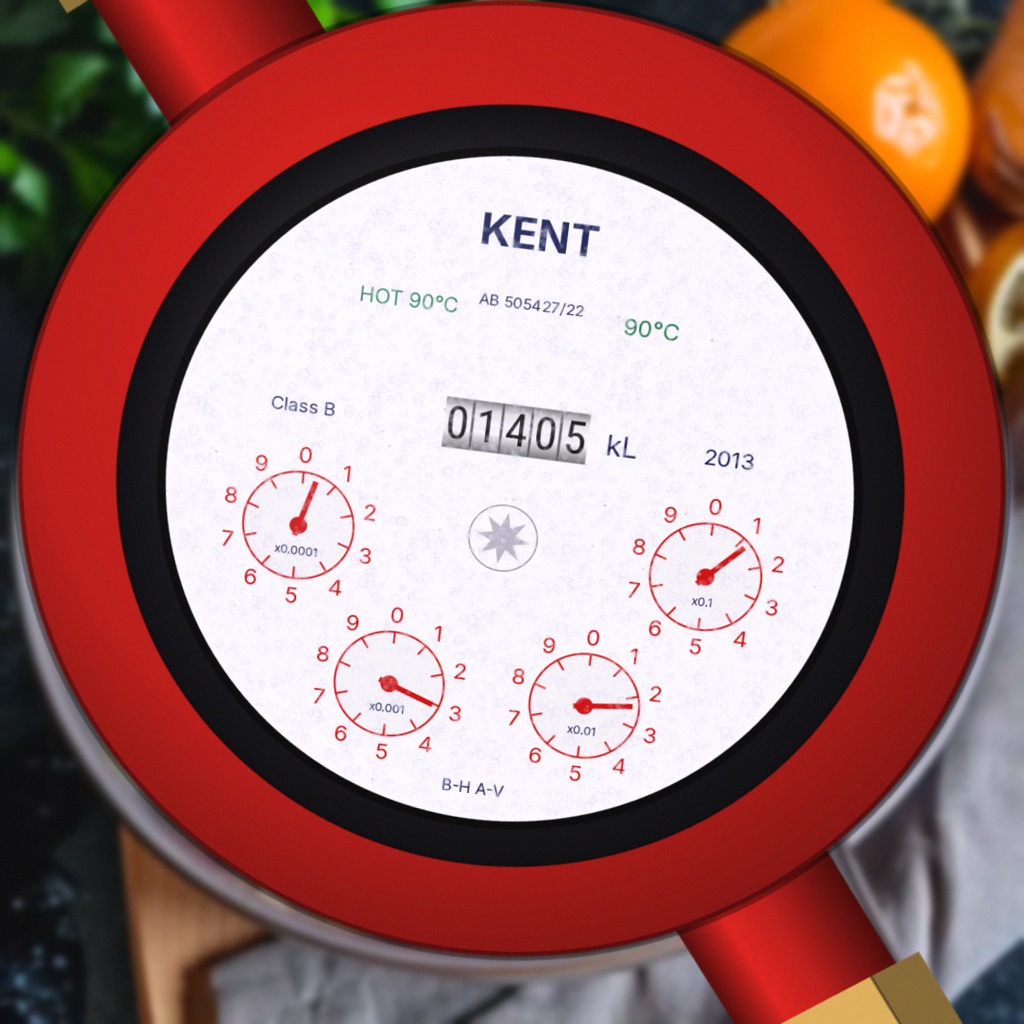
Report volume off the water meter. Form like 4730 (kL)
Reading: 1405.1230 (kL)
